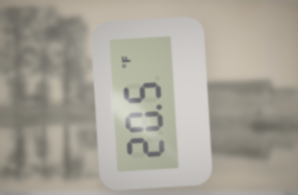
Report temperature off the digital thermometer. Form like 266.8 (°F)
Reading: 20.5 (°F)
